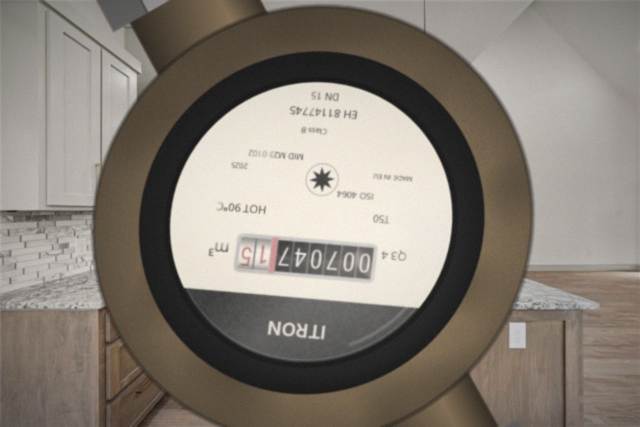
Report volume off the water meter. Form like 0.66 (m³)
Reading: 7047.15 (m³)
